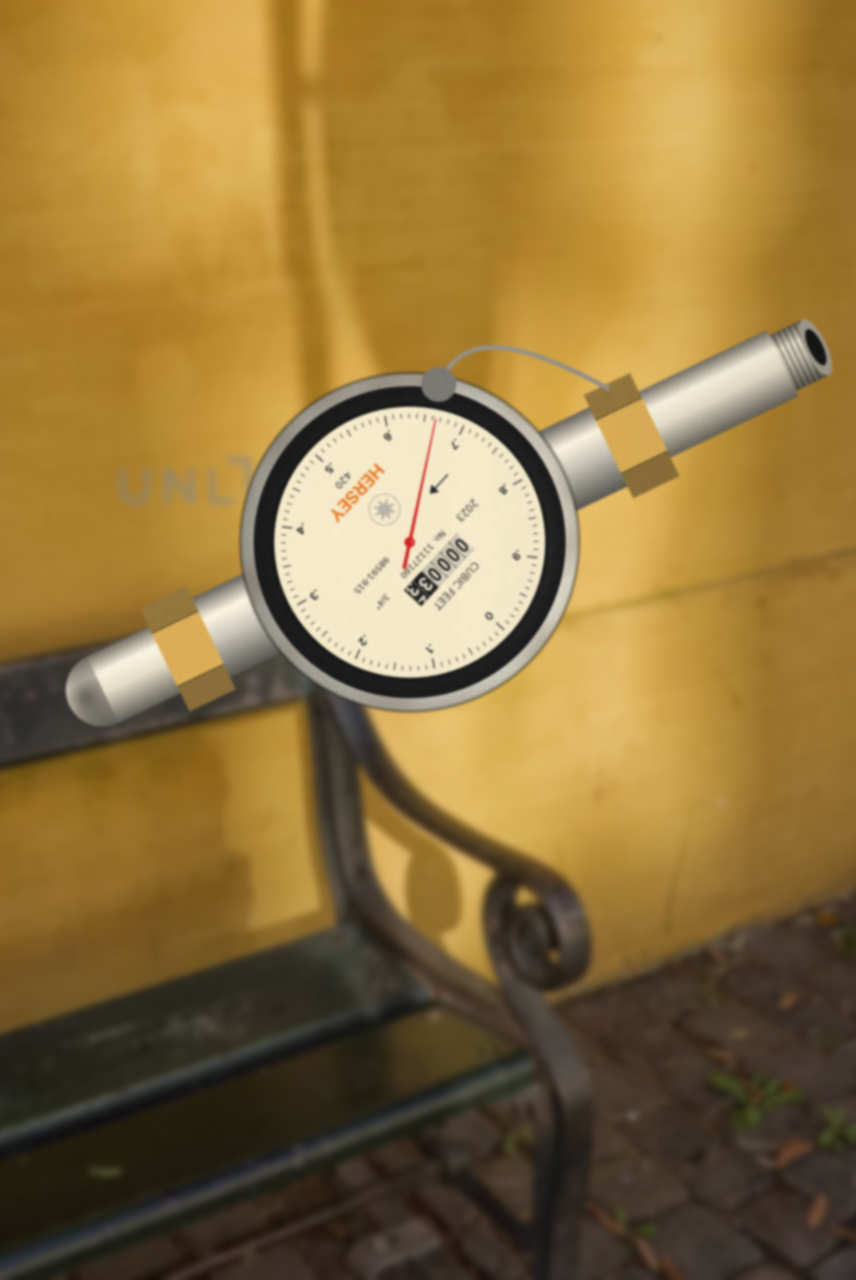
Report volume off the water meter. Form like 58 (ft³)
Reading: 32.66 (ft³)
